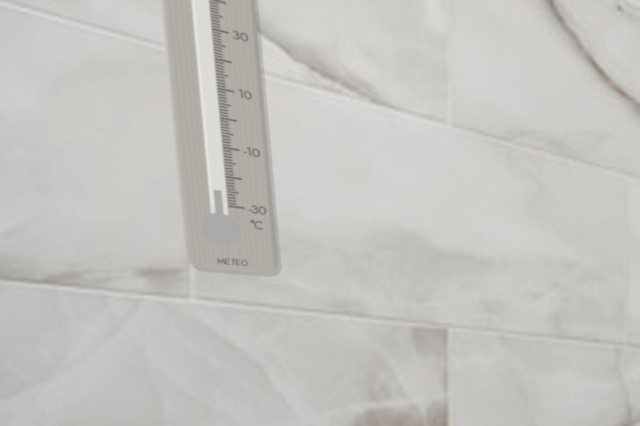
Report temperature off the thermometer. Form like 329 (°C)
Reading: -25 (°C)
